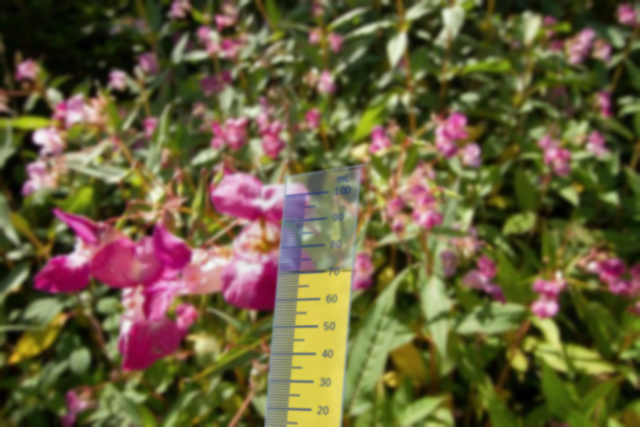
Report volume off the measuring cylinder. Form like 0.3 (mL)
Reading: 70 (mL)
